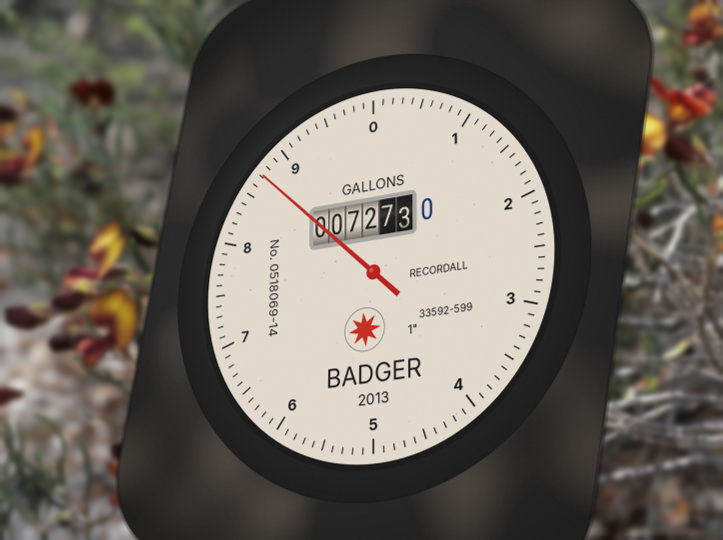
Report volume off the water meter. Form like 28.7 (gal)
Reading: 72728.7 (gal)
